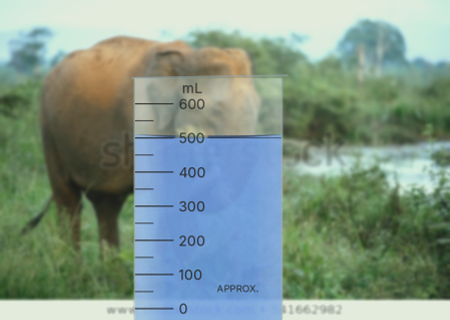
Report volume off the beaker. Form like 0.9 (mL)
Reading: 500 (mL)
